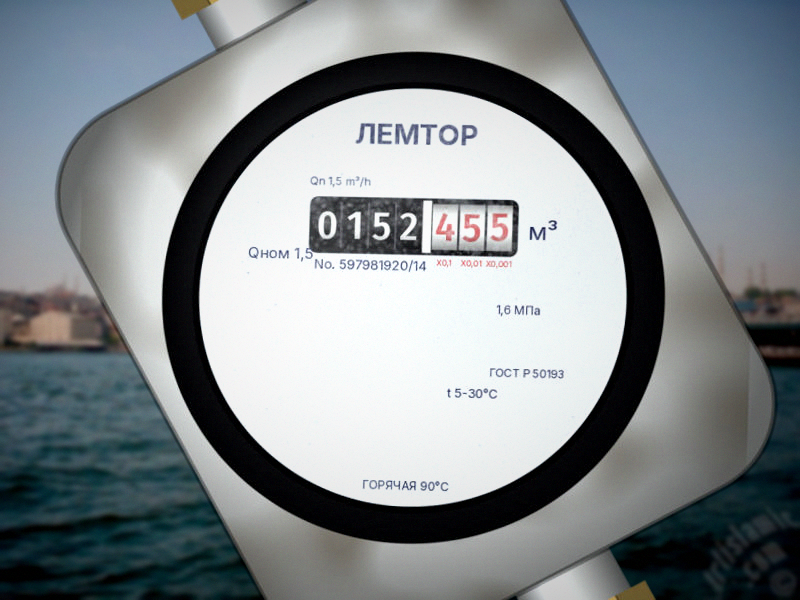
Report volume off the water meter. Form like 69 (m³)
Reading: 152.455 (m³)
